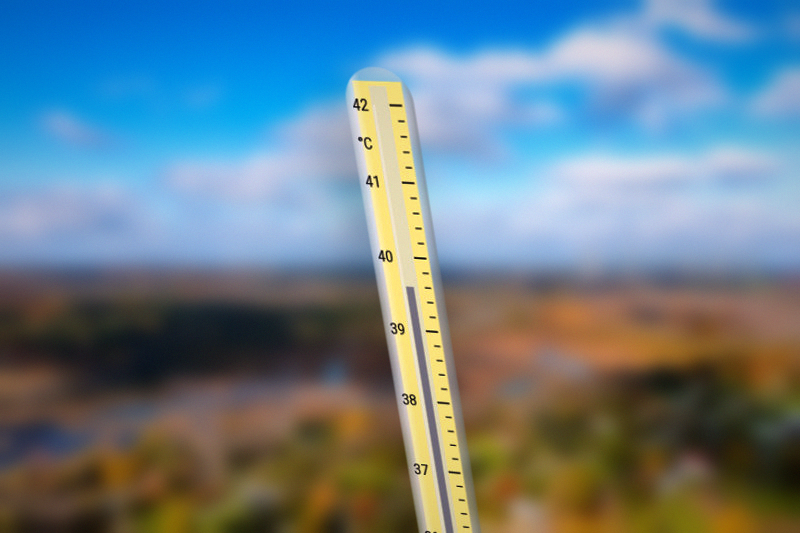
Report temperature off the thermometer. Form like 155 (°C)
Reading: 39.6 (°C)
